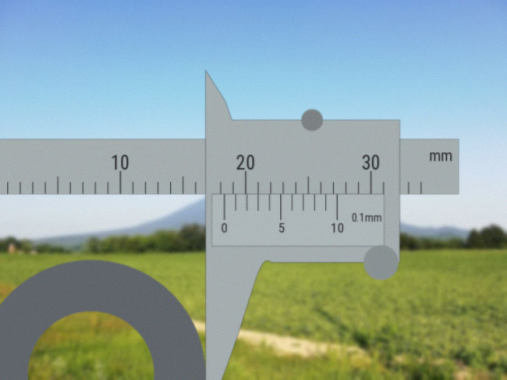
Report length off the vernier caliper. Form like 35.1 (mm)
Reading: 18.3 (mm)
